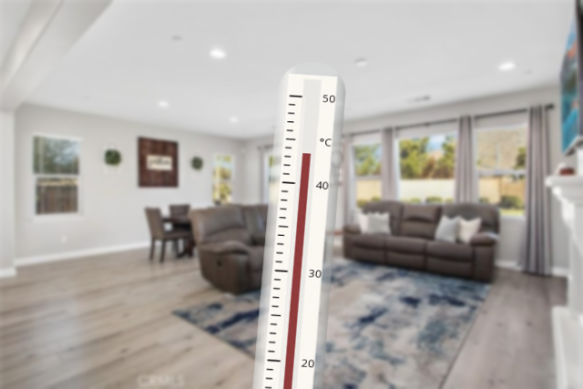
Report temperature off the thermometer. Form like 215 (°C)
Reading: 43.5 (°C)
